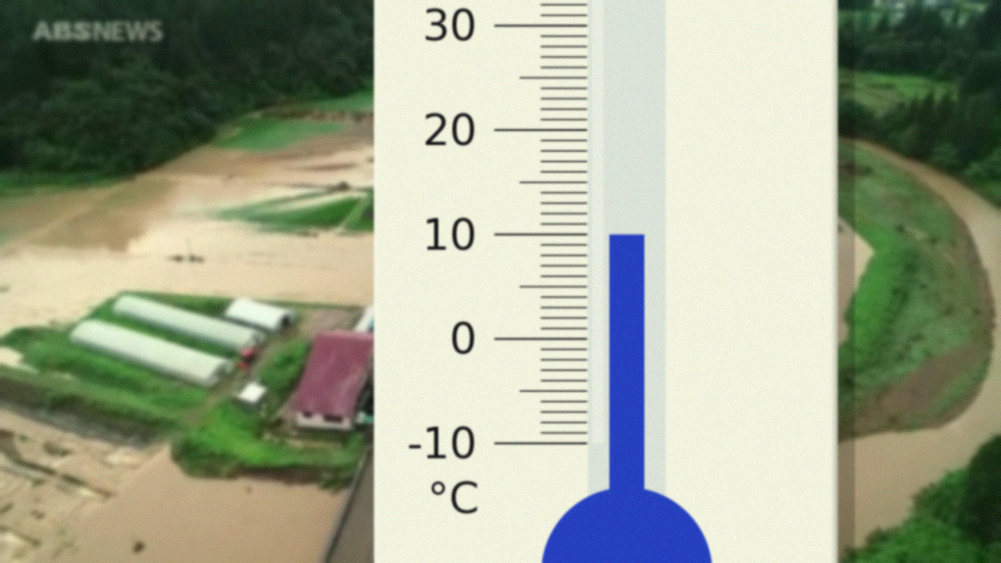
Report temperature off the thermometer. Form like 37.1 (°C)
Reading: 10 (°C)
